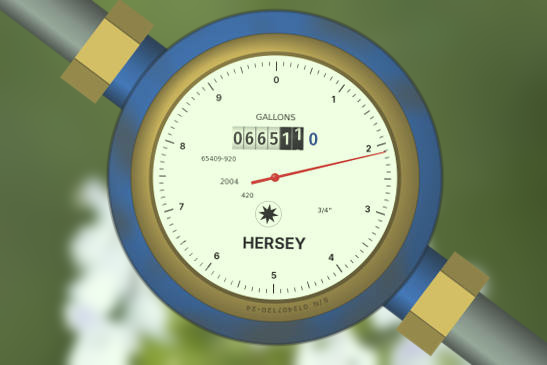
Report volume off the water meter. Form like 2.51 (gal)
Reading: 665112.1 (gal)
